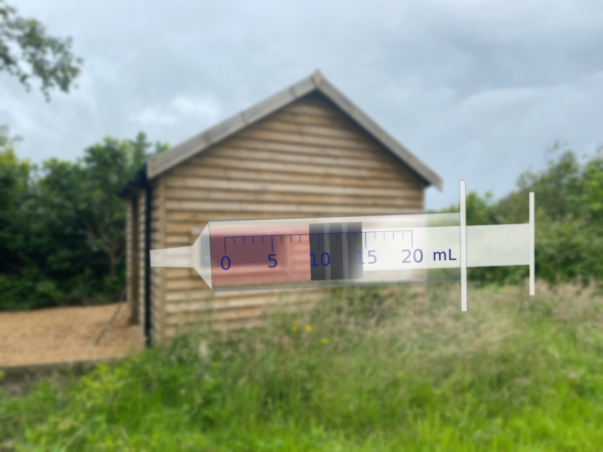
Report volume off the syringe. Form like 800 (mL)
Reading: 9 (mL)
